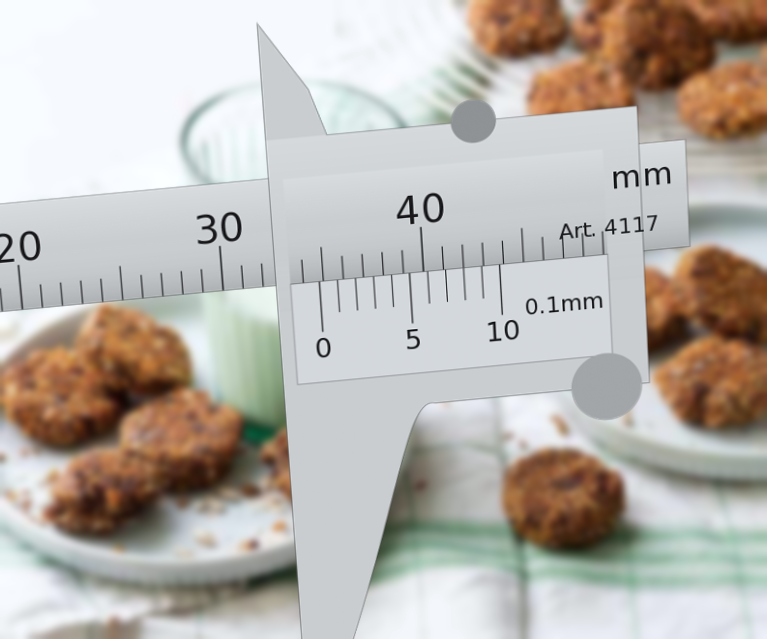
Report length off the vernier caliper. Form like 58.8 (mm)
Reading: 34.8 (mm)
